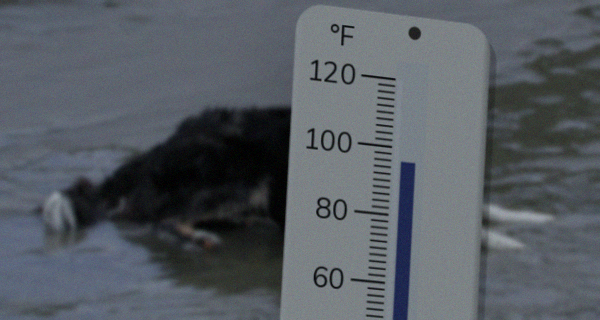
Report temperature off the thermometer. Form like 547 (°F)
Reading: 96 (°F)
